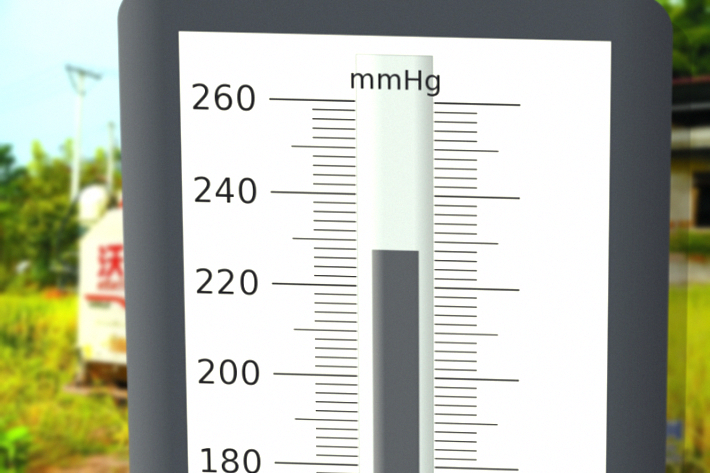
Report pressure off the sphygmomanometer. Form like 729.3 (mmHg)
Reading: 228 (mmHg)
